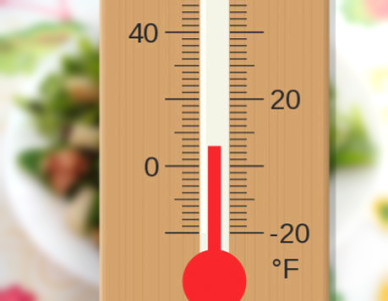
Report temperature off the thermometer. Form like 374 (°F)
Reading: 6 (°F)
